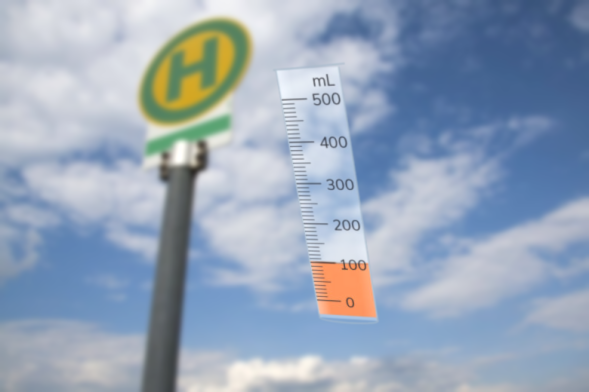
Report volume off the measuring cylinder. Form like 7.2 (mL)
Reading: 100 (mL)
